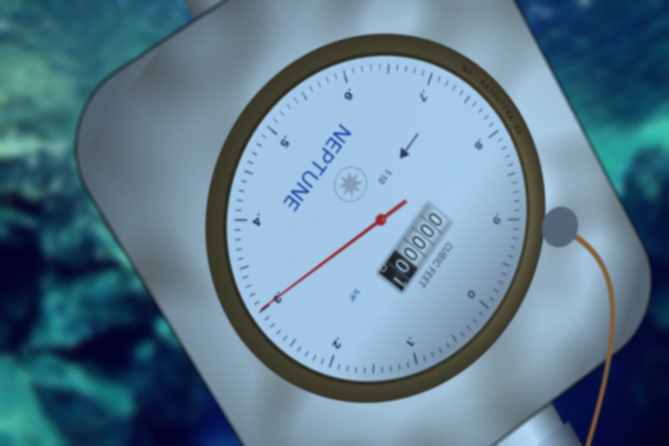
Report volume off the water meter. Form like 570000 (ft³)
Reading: 1.30 (ft³)
